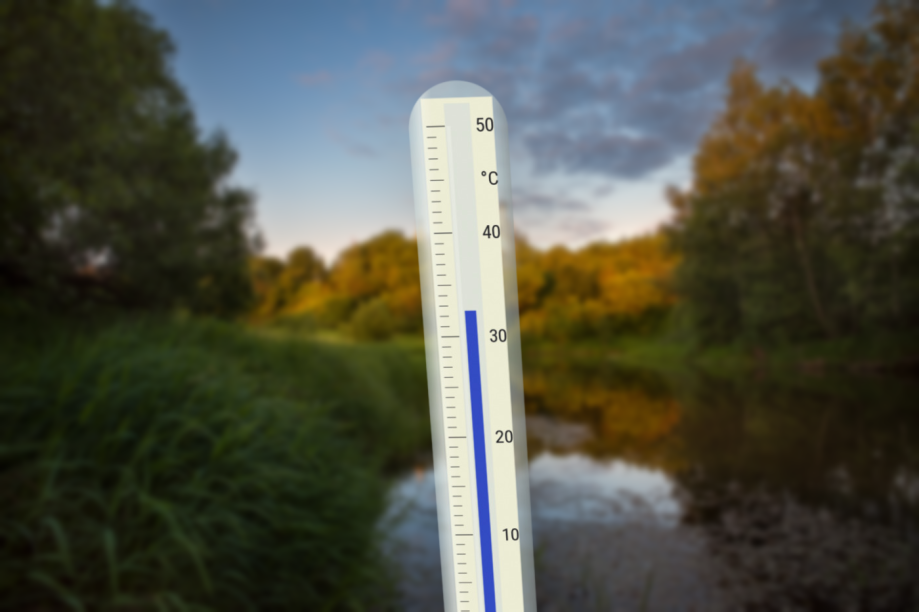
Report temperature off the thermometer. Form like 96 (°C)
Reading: 32.5 (°C)
